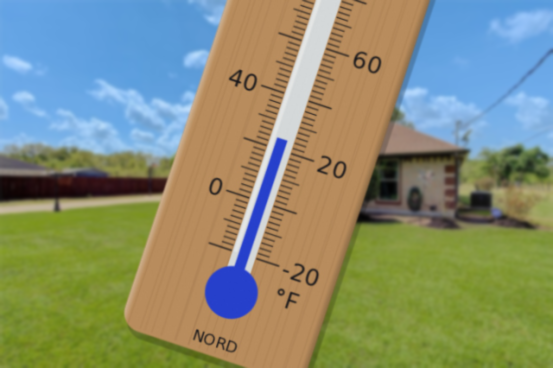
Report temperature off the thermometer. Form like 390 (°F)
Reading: 24 (°F)
